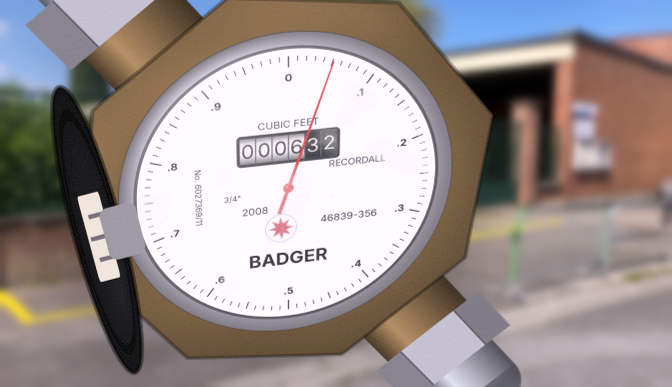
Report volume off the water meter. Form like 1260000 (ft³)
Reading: 632.05 (ft³)
